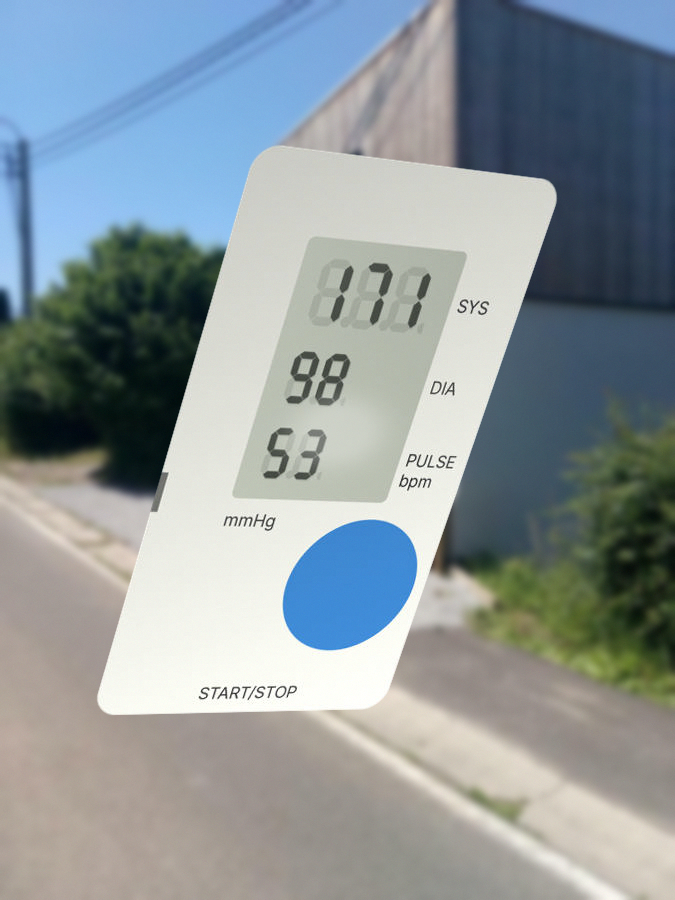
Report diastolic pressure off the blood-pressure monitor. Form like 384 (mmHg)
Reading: 98 (mmHg)
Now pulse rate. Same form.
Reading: 53 (bpm)
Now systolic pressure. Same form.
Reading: 171 (mmHg)
